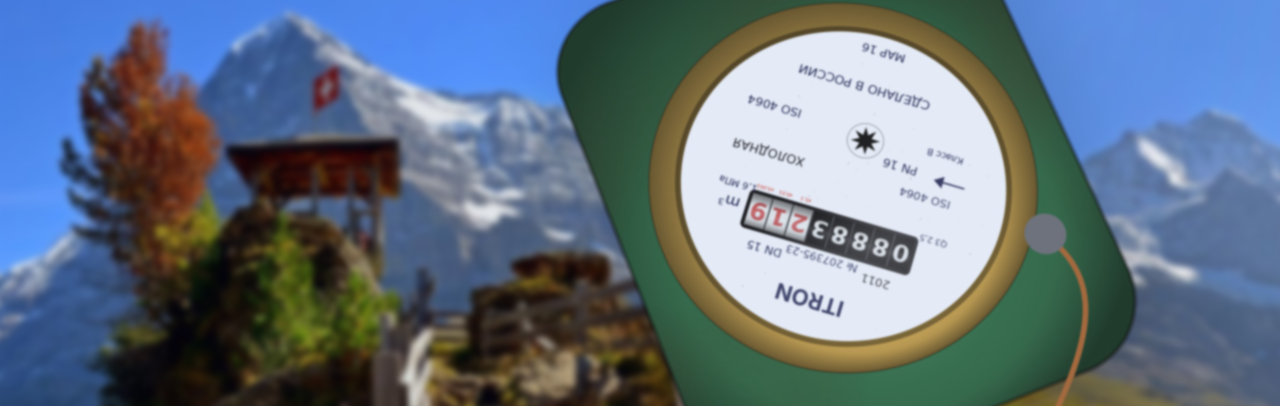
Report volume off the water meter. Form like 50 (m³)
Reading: 8883.219 (m³)
